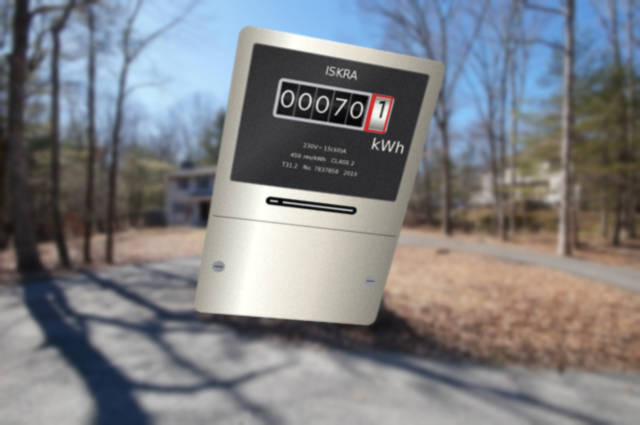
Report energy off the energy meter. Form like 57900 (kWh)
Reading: 70.1 (kWh)
